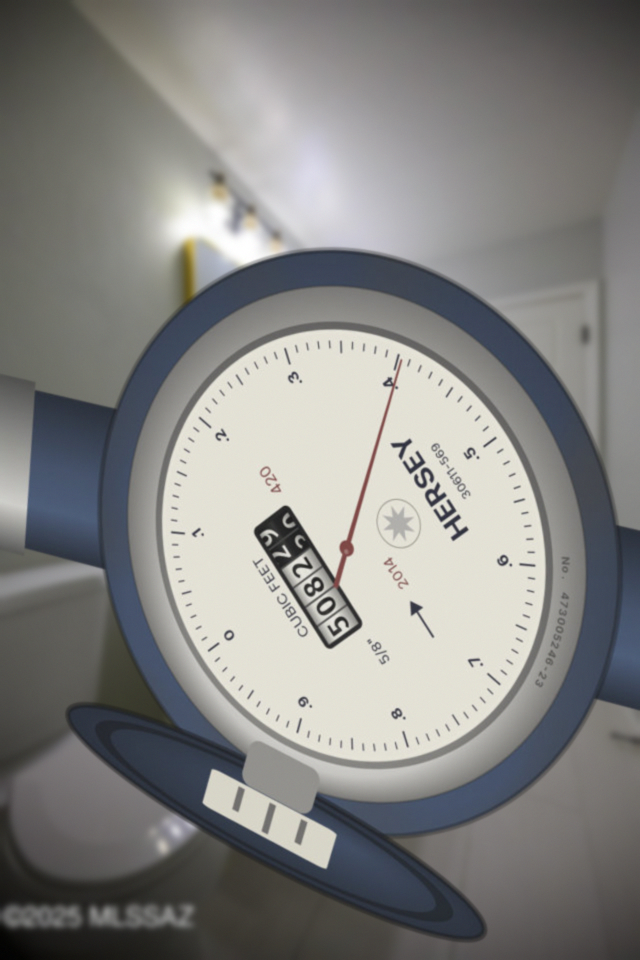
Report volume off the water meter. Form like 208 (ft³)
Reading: 508229.40 (ft³)
